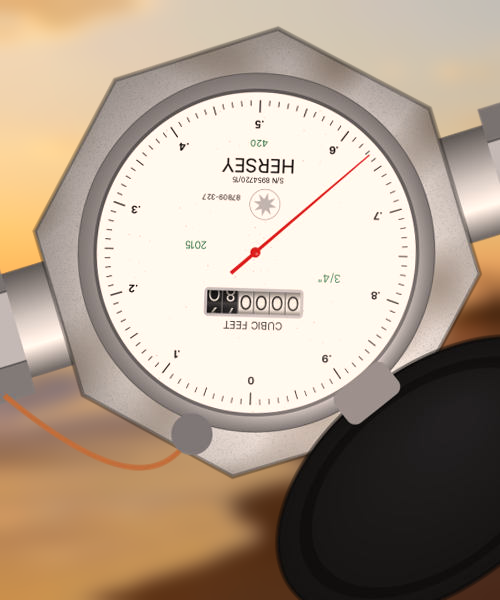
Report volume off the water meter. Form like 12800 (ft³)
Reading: 79.63 (ft³)
